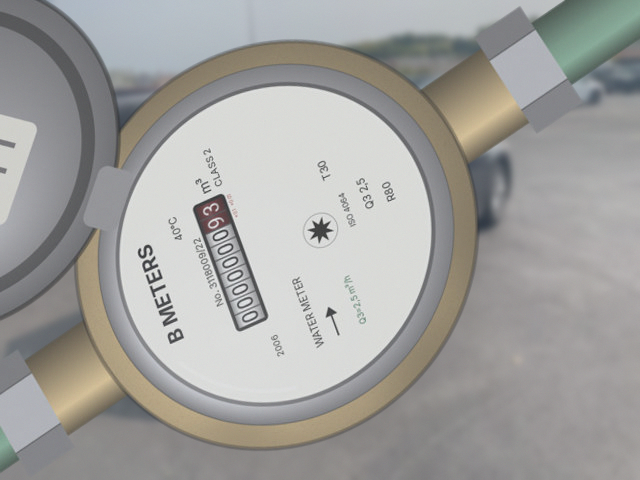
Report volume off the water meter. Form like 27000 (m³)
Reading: 0.93 (m³)
